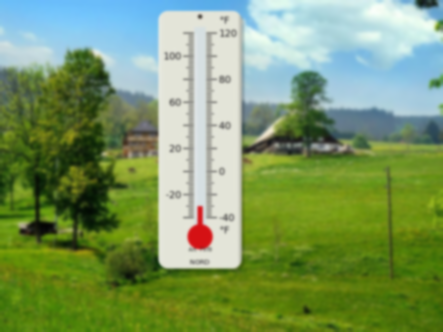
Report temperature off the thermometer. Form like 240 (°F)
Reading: -30 (°F)
